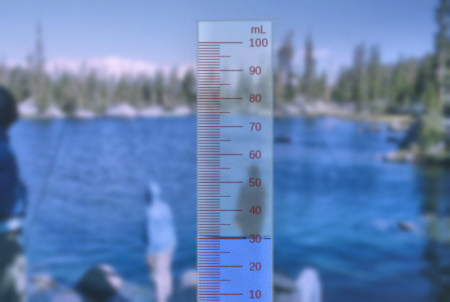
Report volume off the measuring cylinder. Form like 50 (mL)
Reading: 30 (mL)
